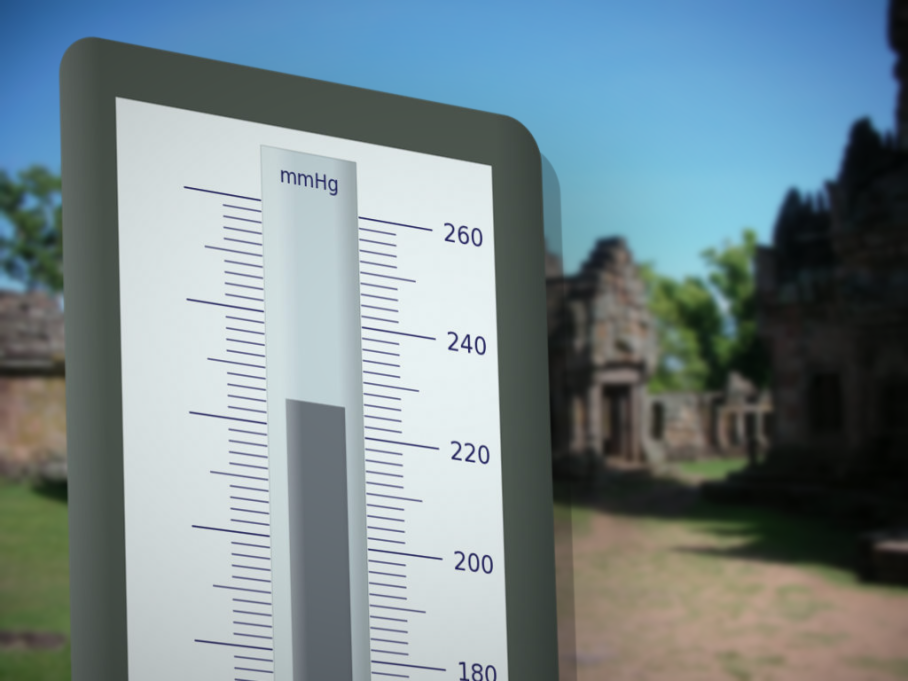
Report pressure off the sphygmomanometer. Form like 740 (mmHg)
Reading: 225 (mmHg)
